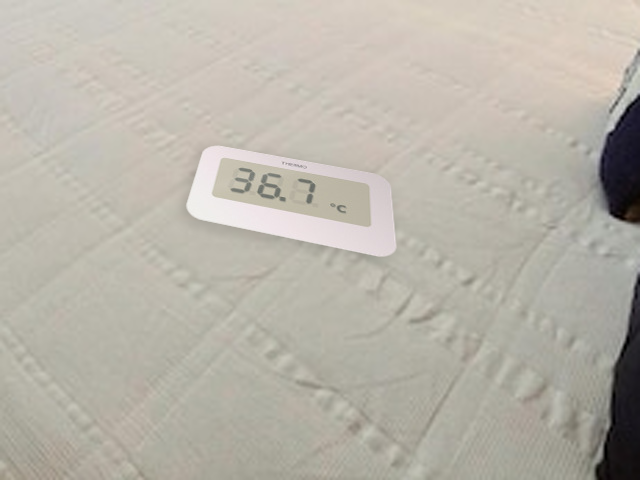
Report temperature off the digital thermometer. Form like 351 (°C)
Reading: 36.7 (°C)
